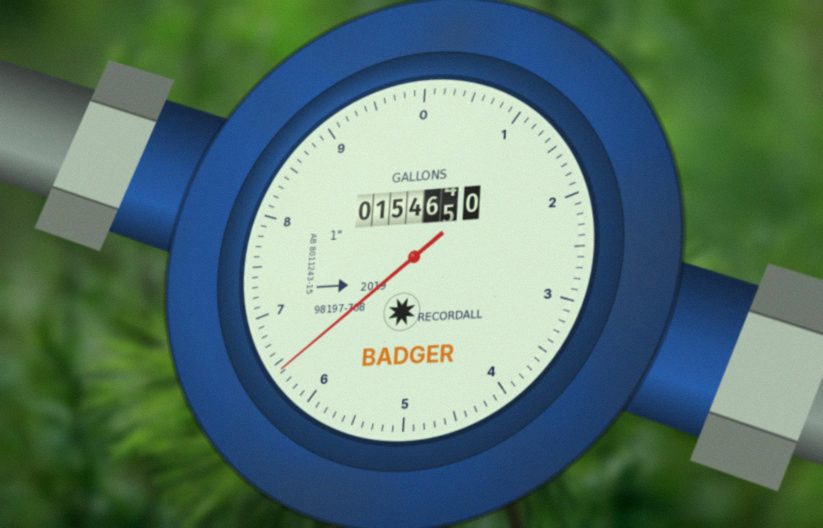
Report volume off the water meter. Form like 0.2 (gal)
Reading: 154646.4 (gal)
